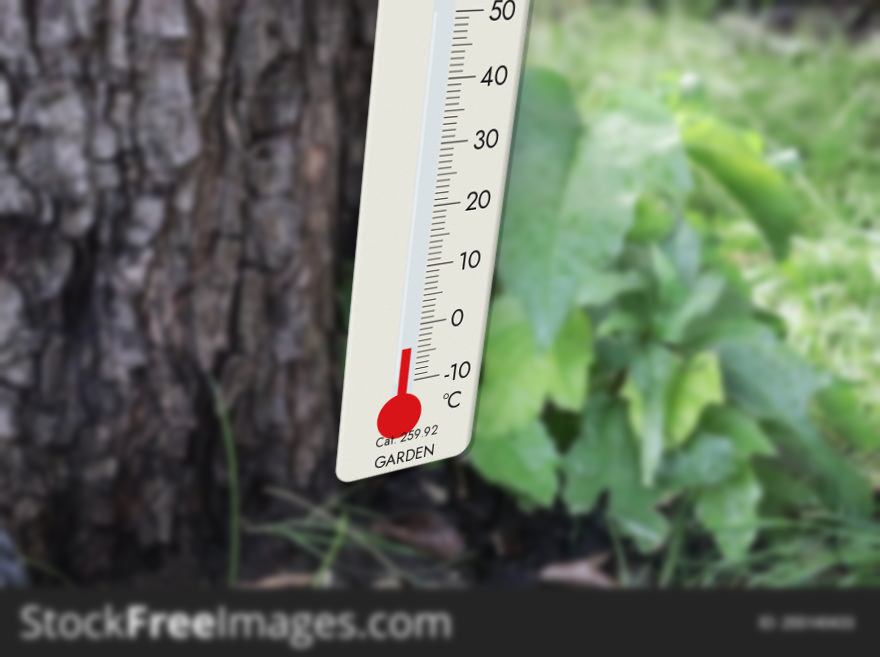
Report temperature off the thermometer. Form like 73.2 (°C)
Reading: -4 (°C)
